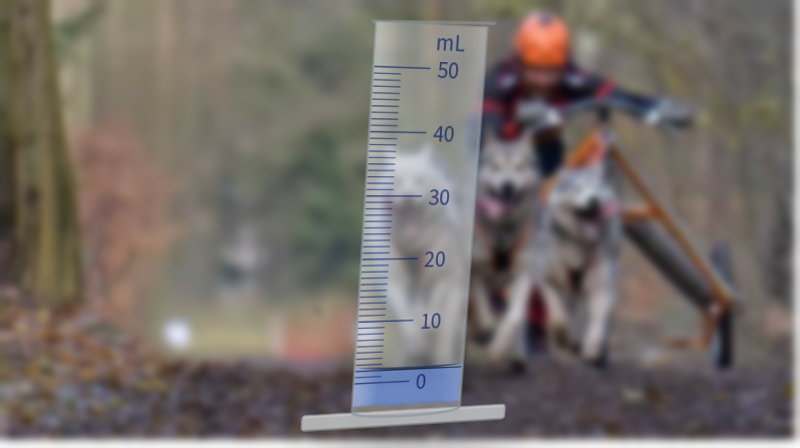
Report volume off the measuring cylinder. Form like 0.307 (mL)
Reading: 2 (mL)
